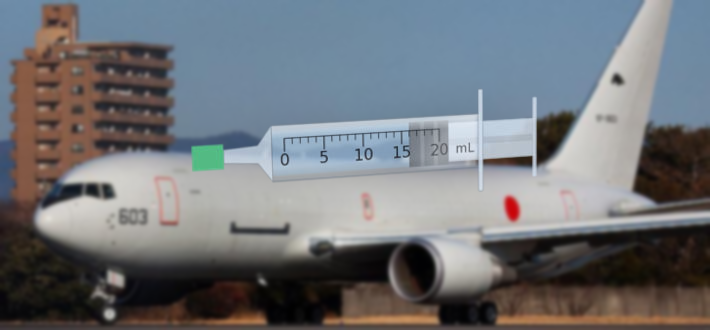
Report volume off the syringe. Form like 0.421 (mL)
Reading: 16 (mL)
